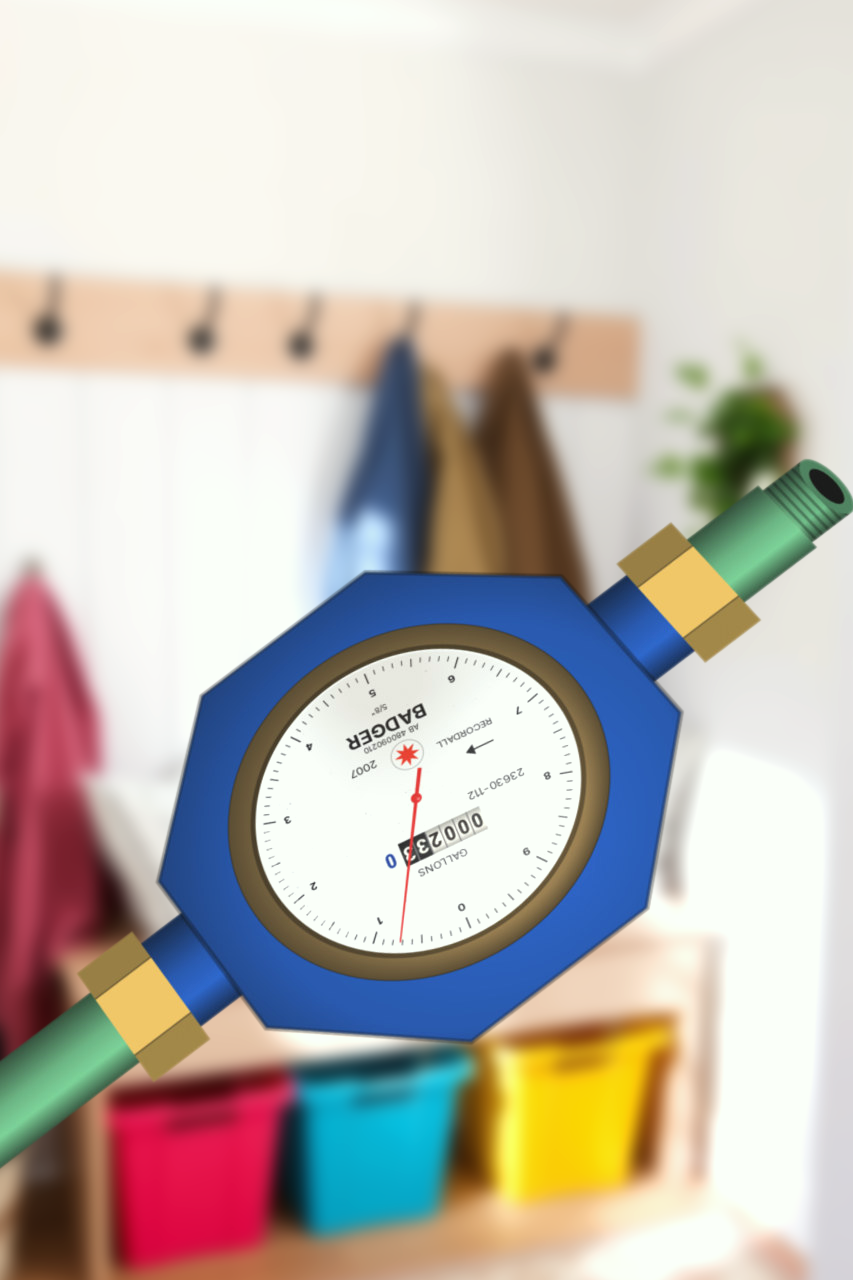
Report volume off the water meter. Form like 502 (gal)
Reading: 2330.7 (gal)
